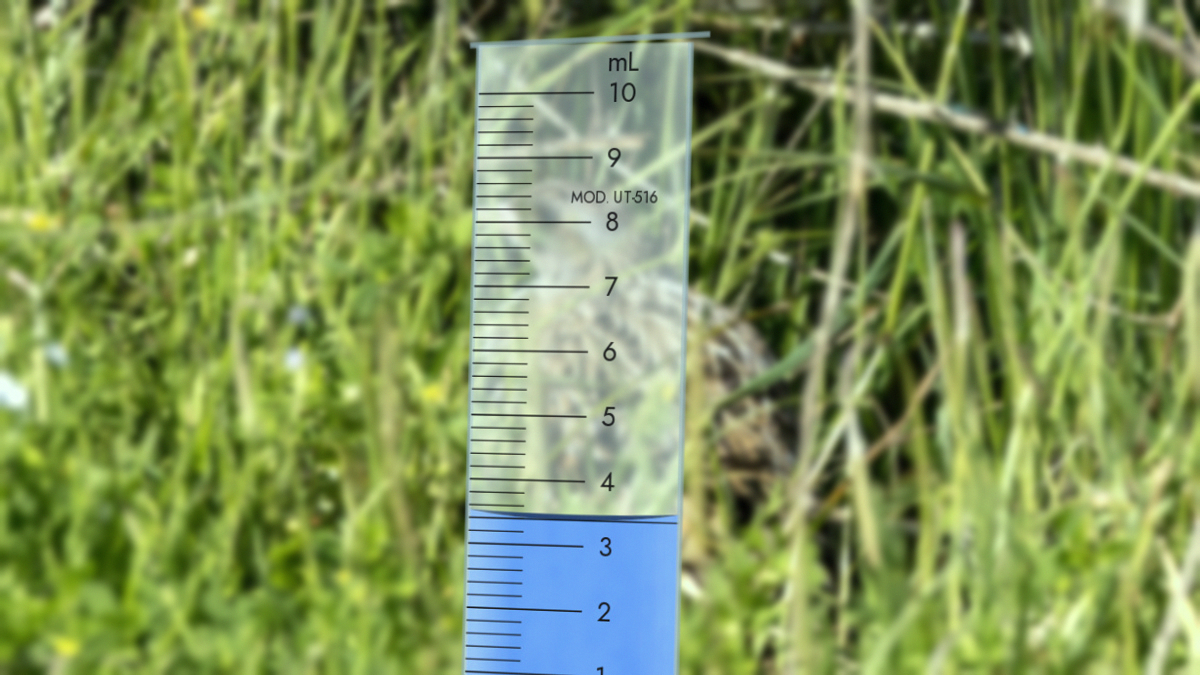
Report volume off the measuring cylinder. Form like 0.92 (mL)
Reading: 3.4 (mL)
